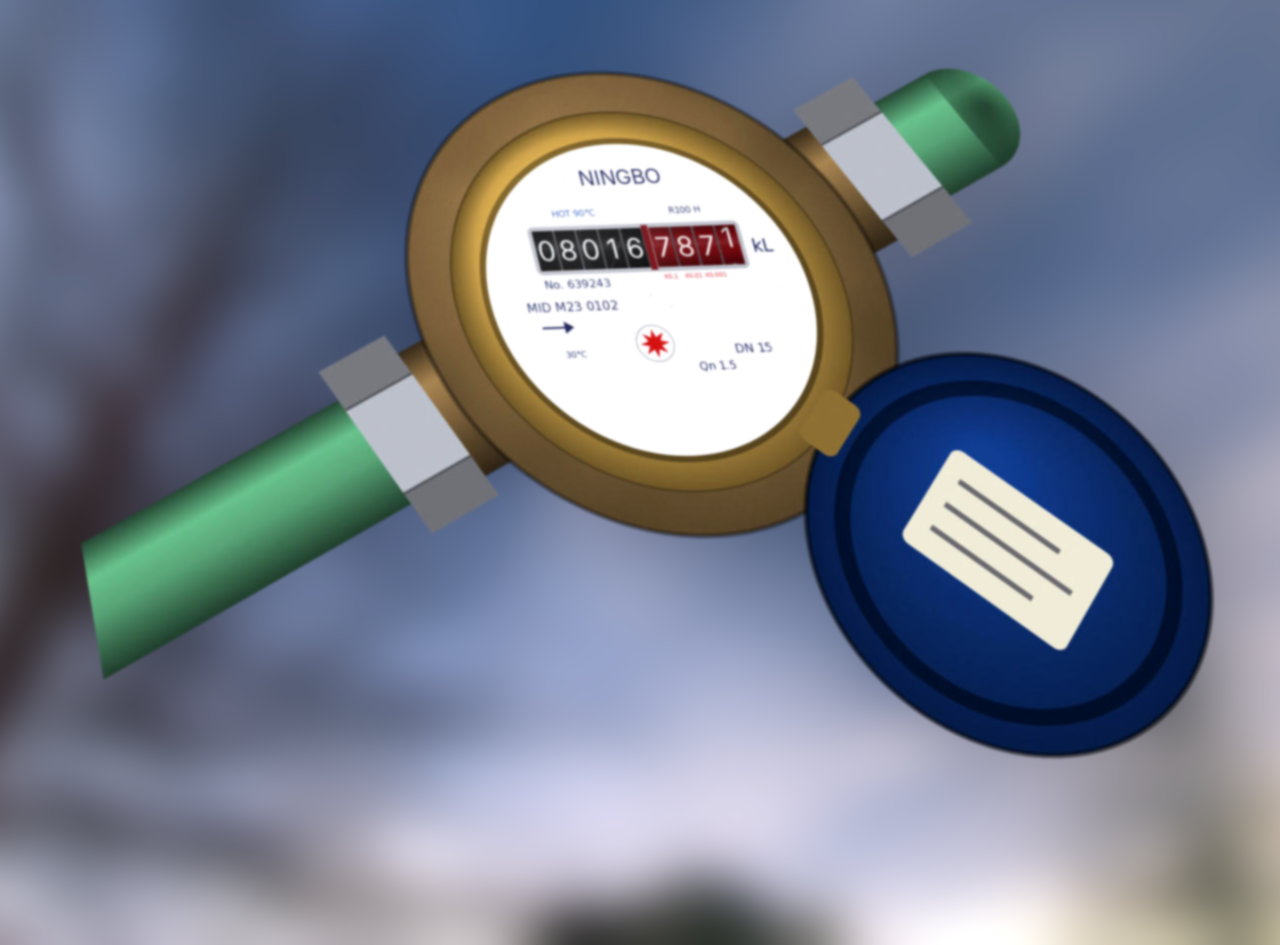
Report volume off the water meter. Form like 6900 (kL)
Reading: 8016.7871 (kL)
